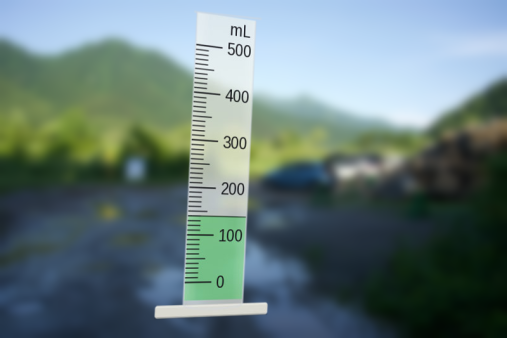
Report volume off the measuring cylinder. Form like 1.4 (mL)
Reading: 140 (mL)
